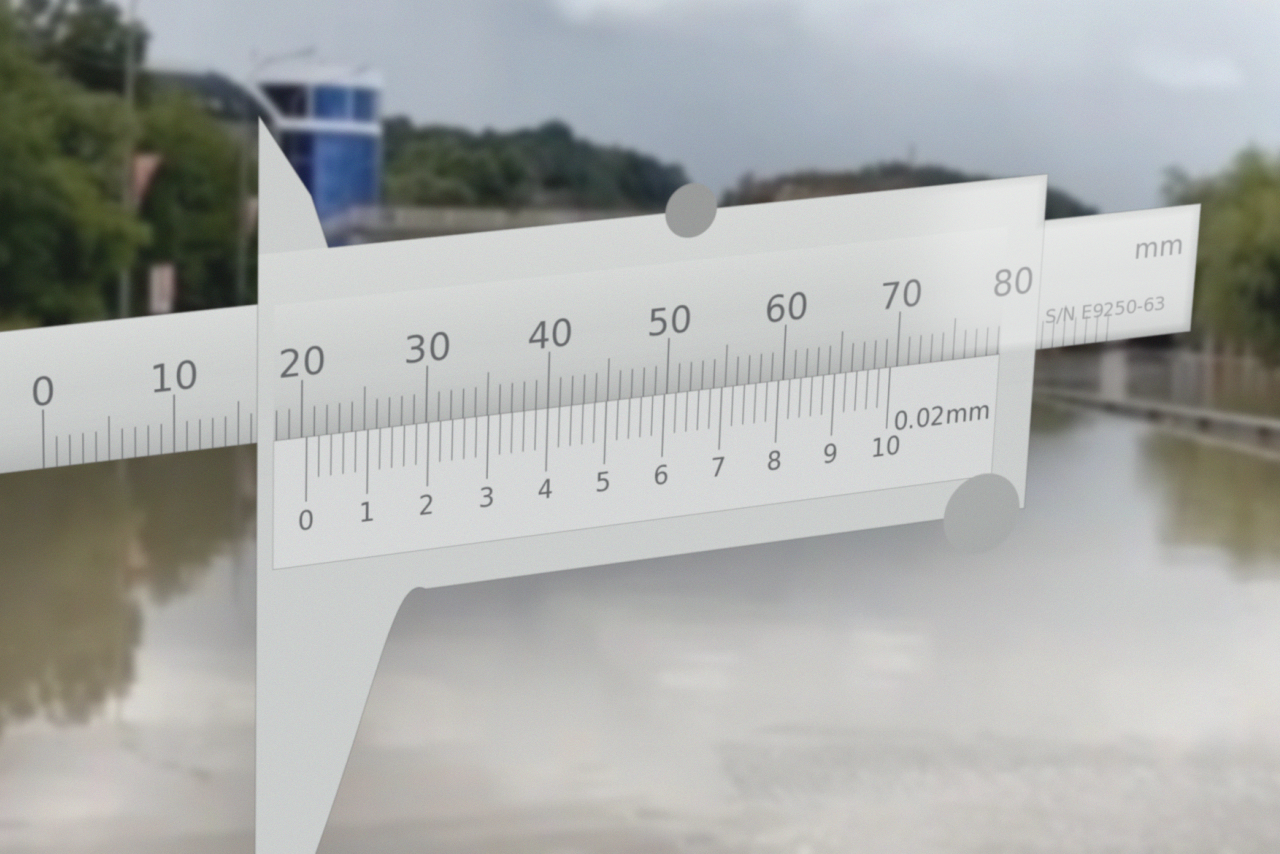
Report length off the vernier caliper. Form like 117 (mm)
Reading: 20.4 (mm)
